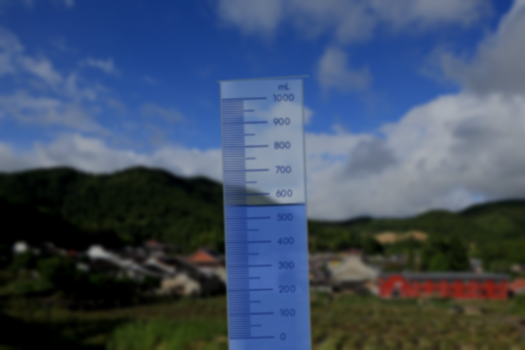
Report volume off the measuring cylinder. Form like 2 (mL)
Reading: 550 (mL)
